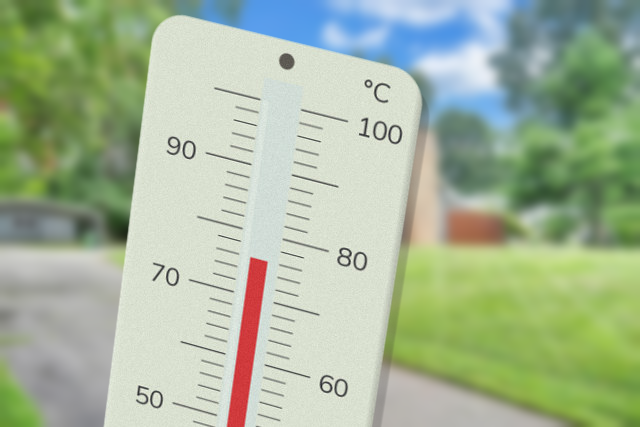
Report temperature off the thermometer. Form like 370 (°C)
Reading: 76 (°C)
